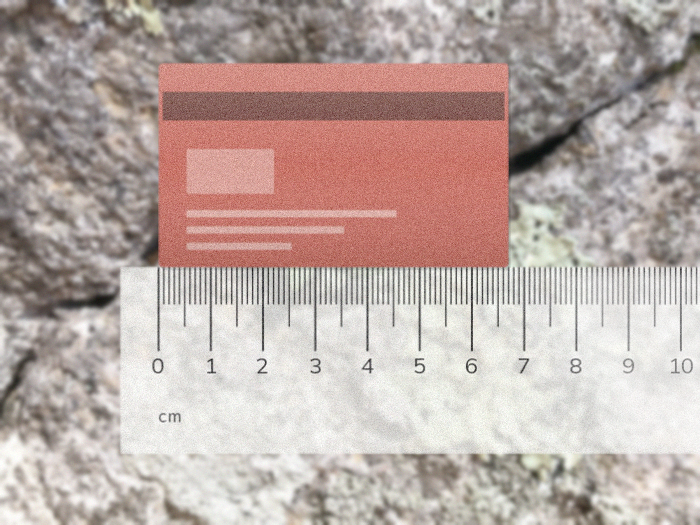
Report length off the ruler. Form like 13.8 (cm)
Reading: 6.7 (cm)
